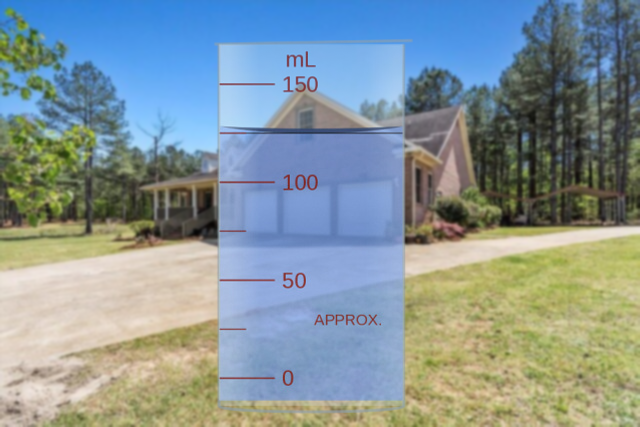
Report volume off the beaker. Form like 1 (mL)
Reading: 125 (mL)
